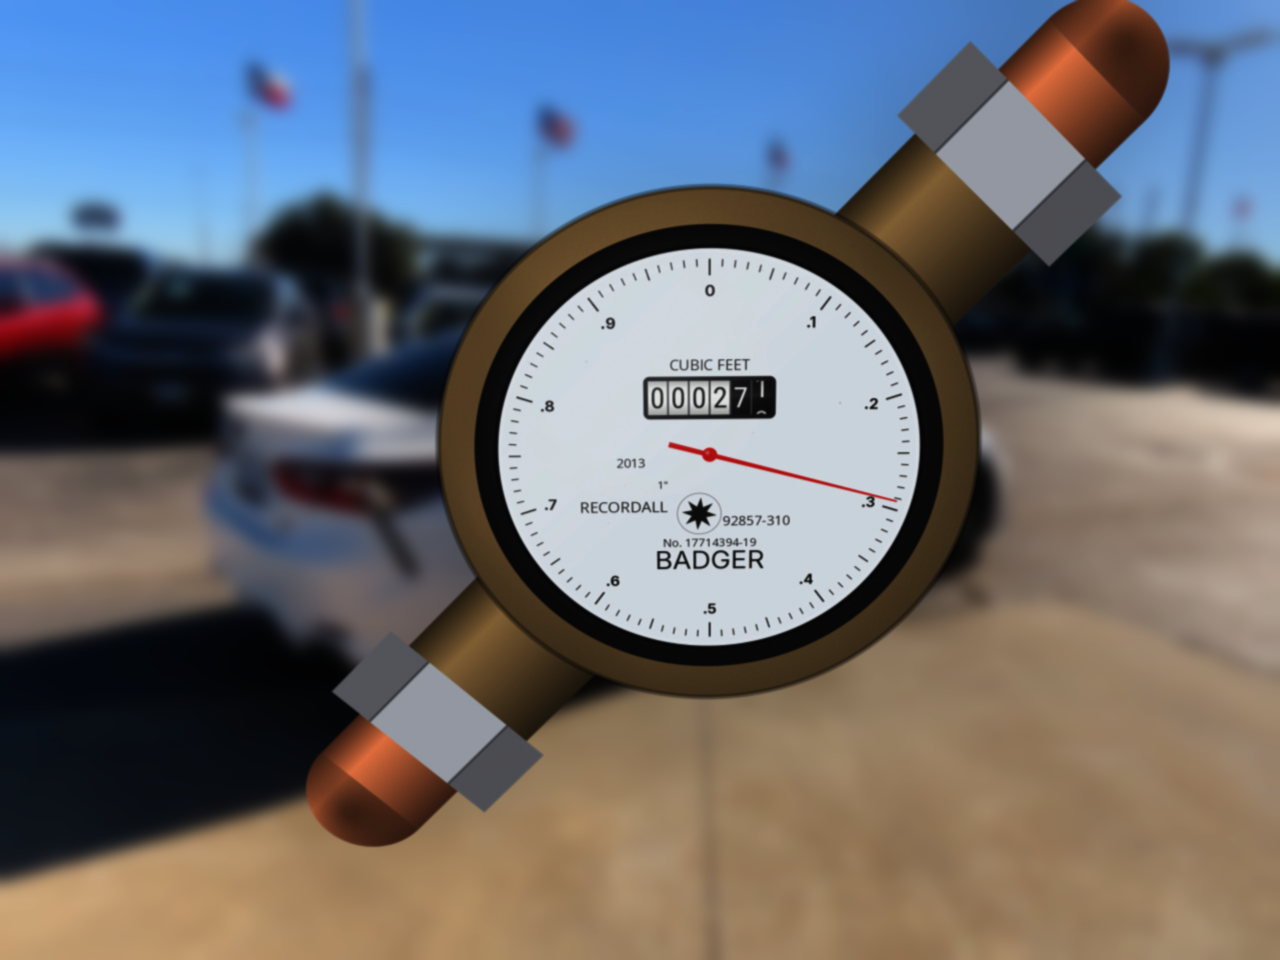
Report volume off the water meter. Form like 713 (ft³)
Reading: 271.29 (ft³)
